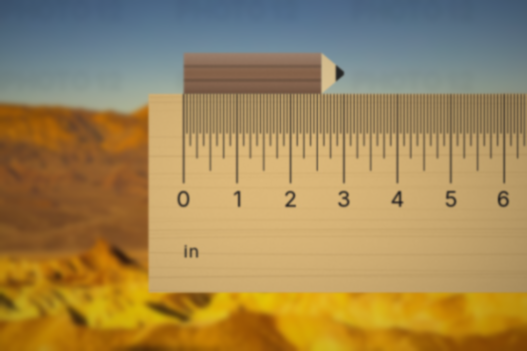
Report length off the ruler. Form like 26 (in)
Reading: 3 (in)
